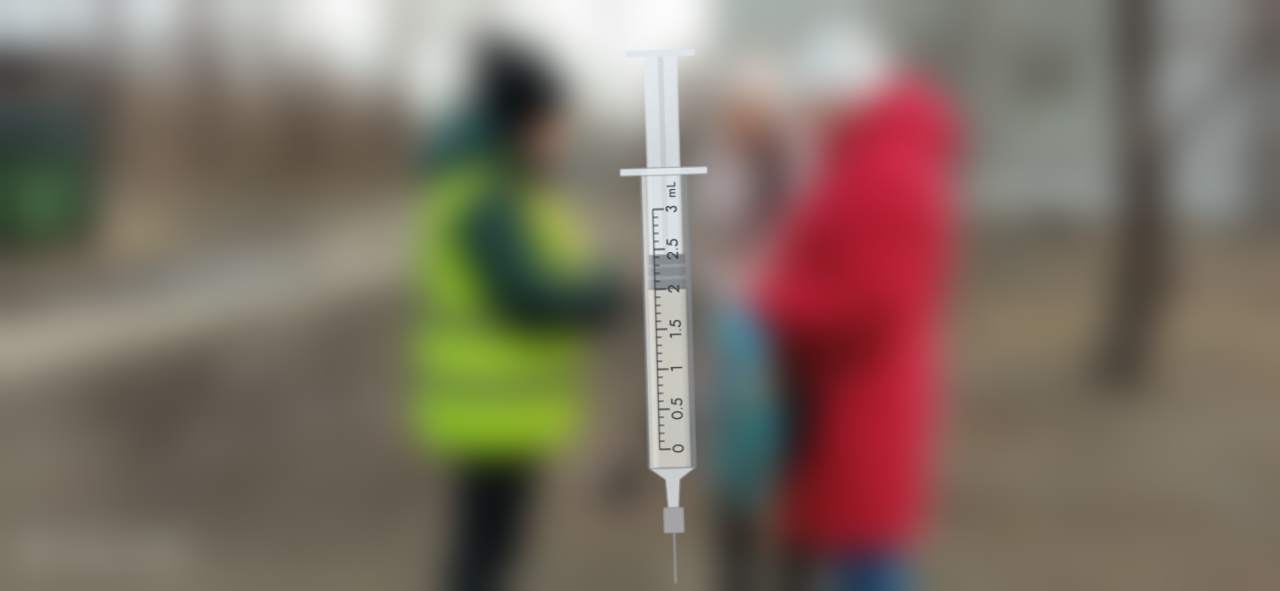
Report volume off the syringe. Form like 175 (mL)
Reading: 2 (mL)
